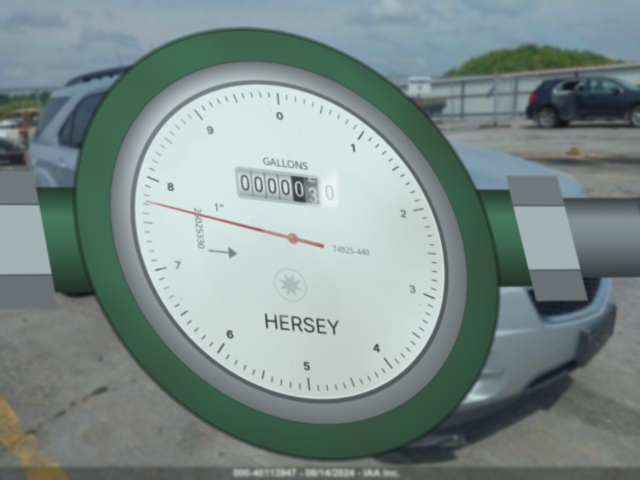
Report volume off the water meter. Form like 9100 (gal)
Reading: 27.7 (gal)
